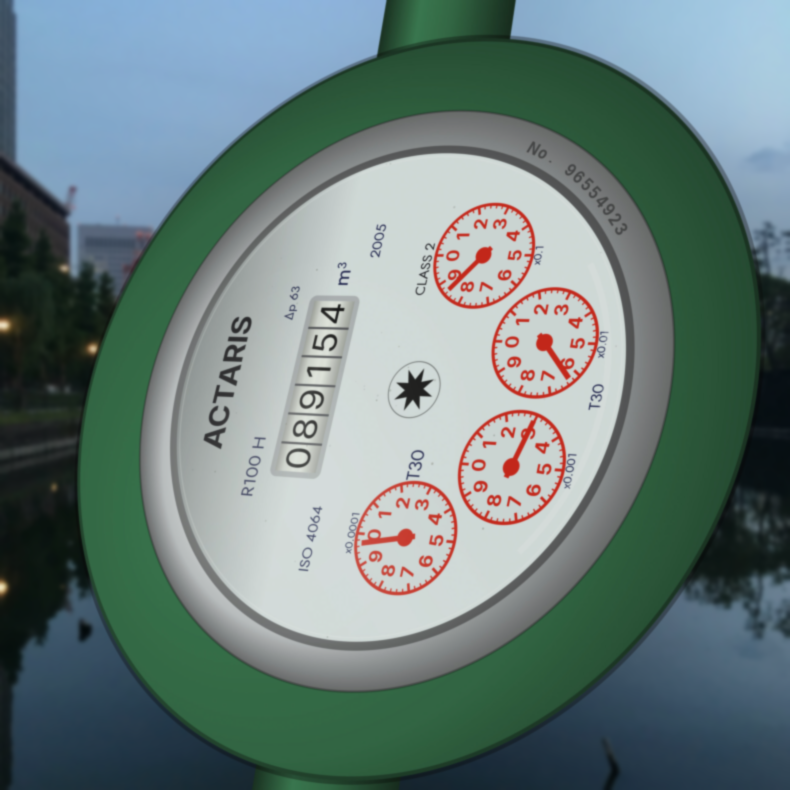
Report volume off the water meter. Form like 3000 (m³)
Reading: 89154.8629 (m³)
